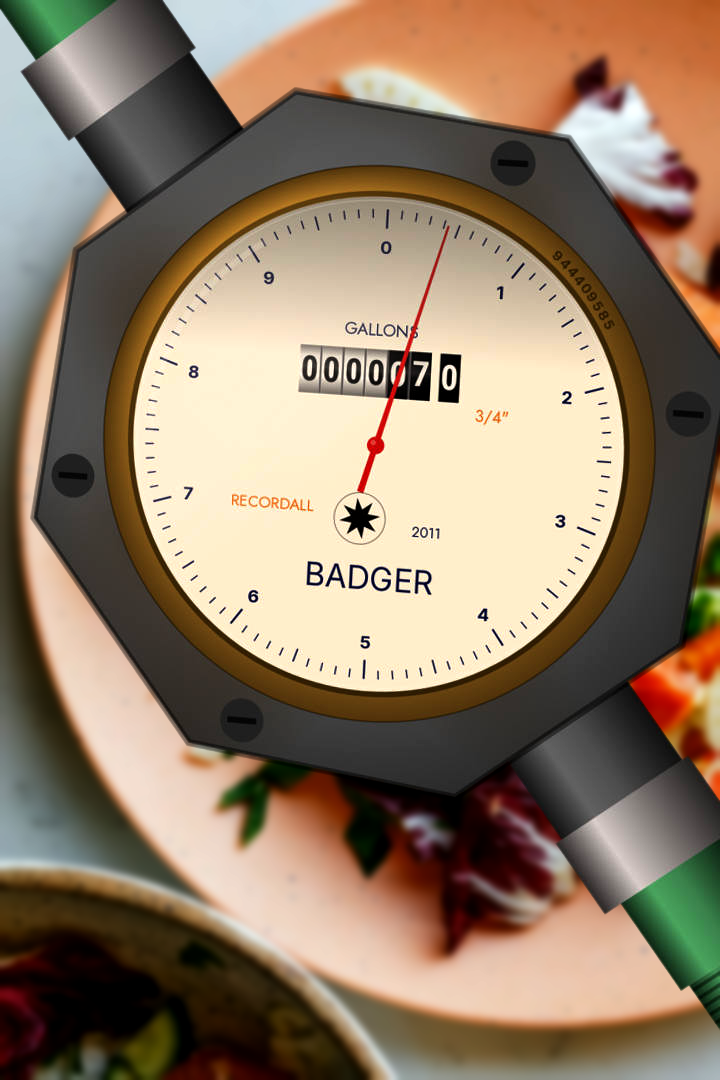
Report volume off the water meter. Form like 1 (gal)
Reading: 70.4 (gal)
